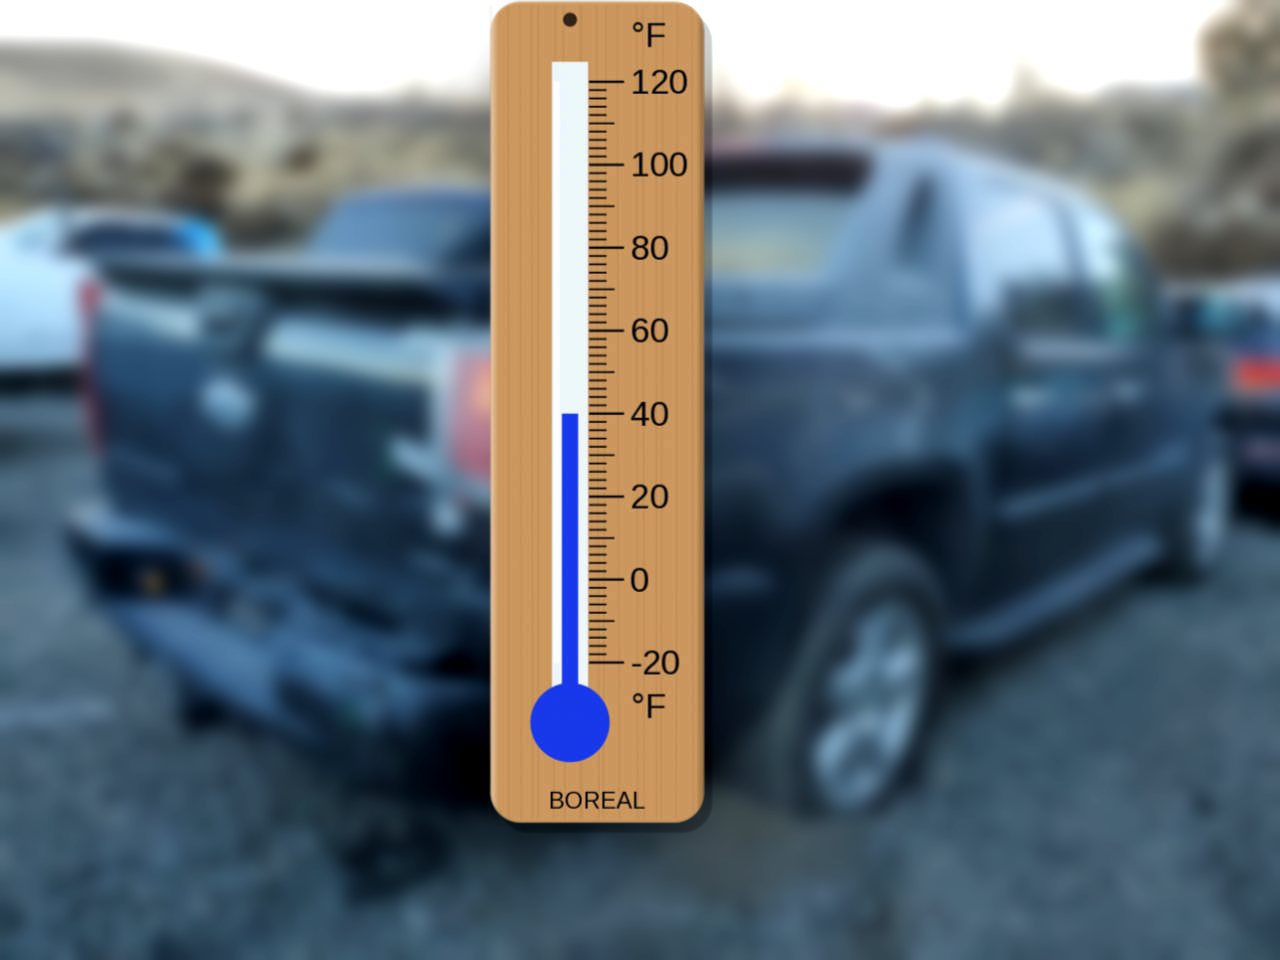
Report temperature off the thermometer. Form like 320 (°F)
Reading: 40 (°F)
